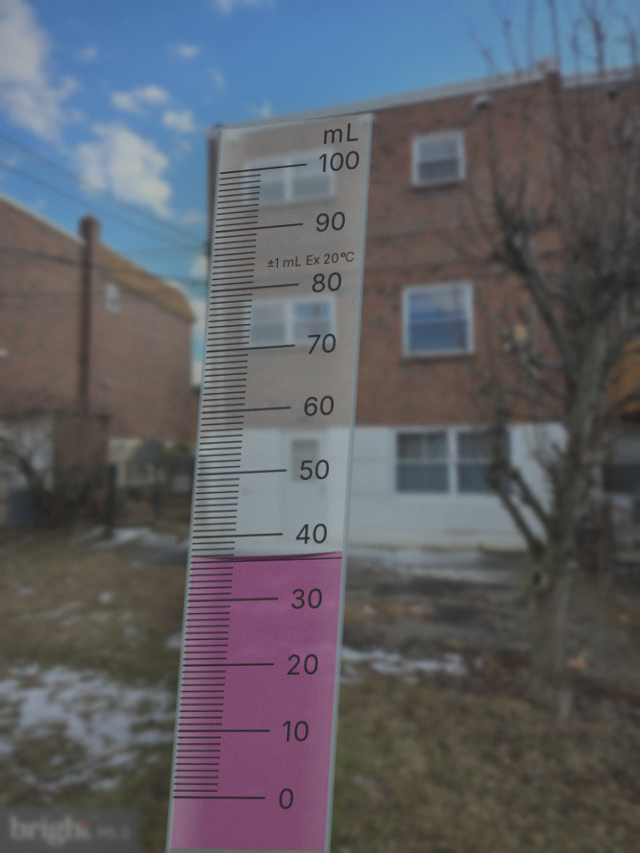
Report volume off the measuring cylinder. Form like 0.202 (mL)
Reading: 36 (mL)
